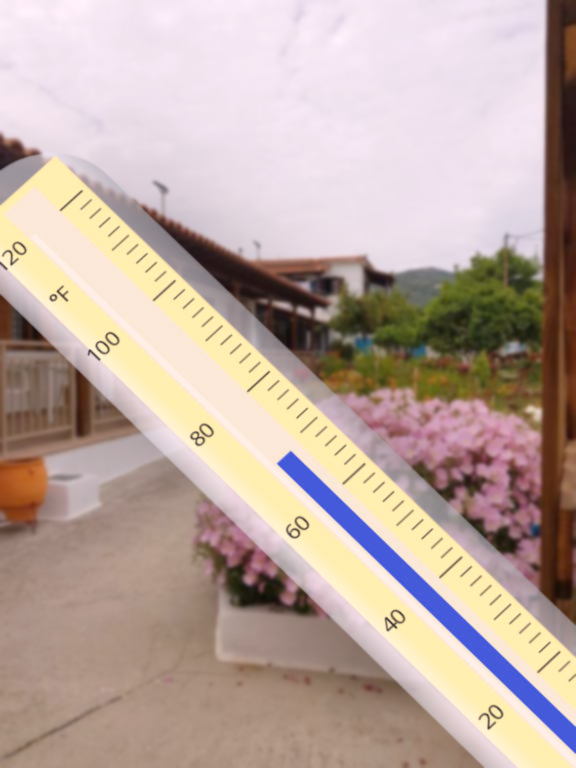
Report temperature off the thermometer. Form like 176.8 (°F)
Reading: 69 (°F)
